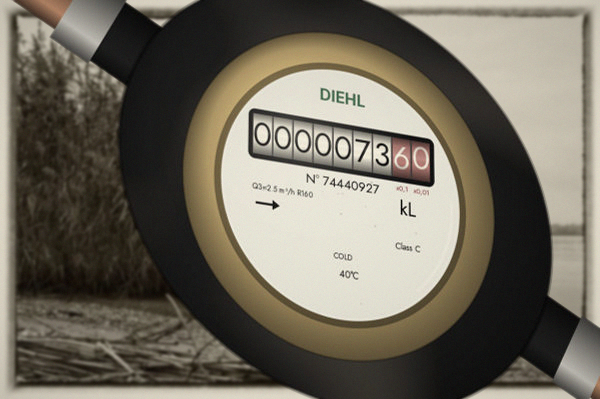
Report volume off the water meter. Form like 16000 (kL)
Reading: 73.60 (kL)
